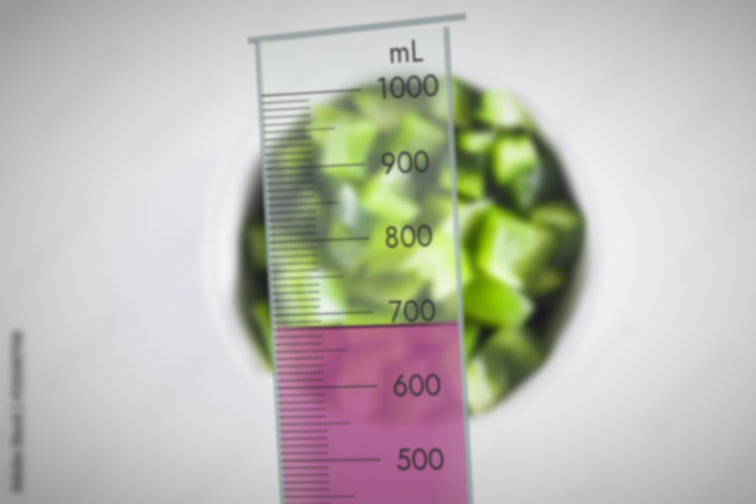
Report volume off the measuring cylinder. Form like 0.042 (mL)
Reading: 680 (mL)
